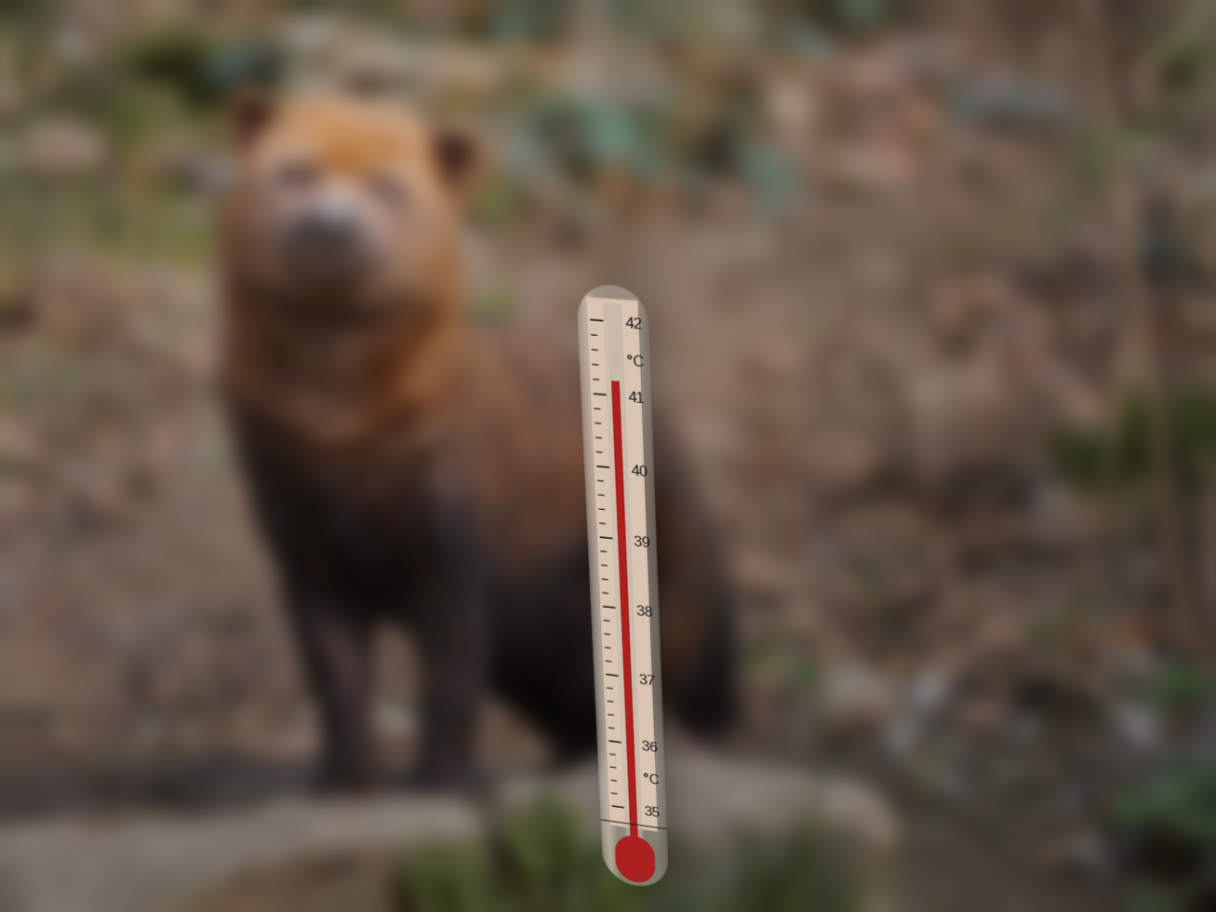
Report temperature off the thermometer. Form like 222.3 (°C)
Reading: 41.2 (°C)
